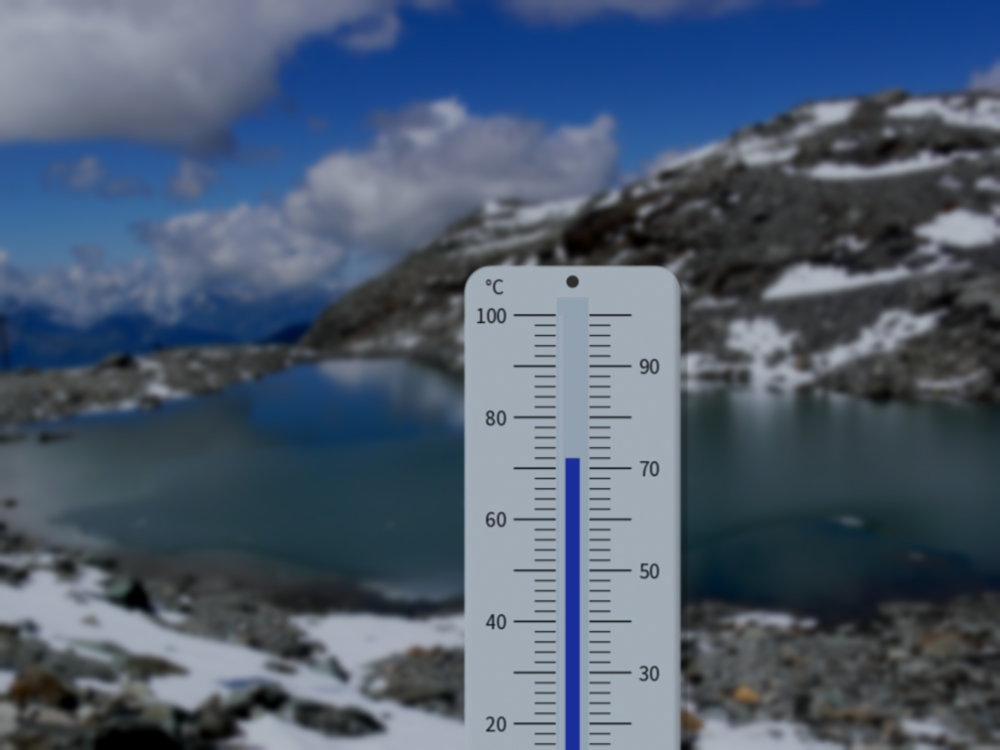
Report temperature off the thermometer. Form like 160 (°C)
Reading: 72 (°C)
